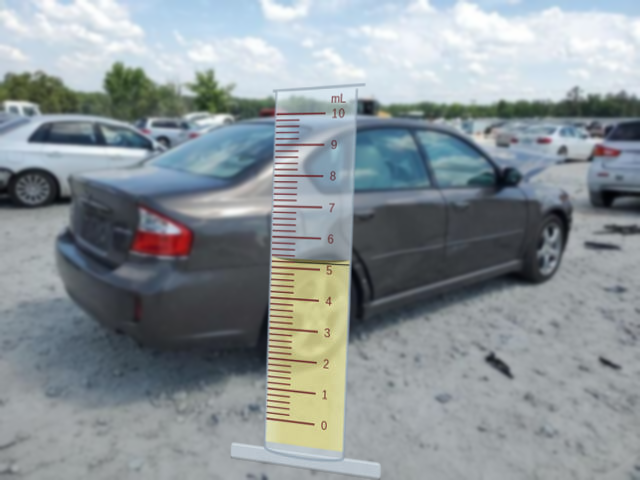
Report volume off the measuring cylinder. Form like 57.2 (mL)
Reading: 5.2 (mL)
